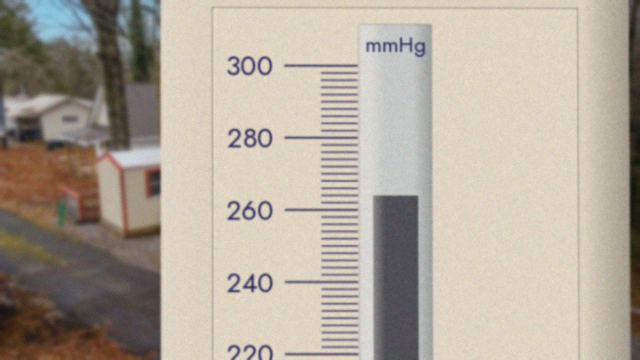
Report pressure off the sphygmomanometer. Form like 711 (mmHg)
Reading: 264 (mmHg)
